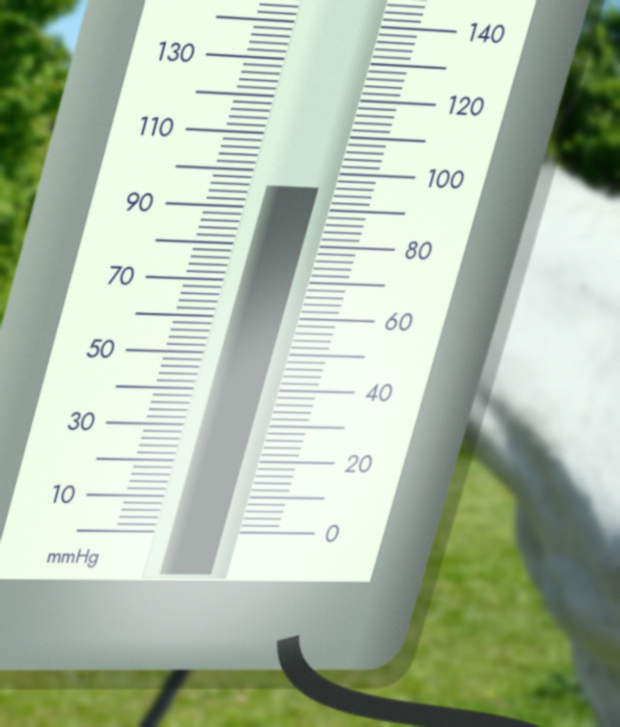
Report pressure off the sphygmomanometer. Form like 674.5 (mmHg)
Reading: 96 (mmHg)
